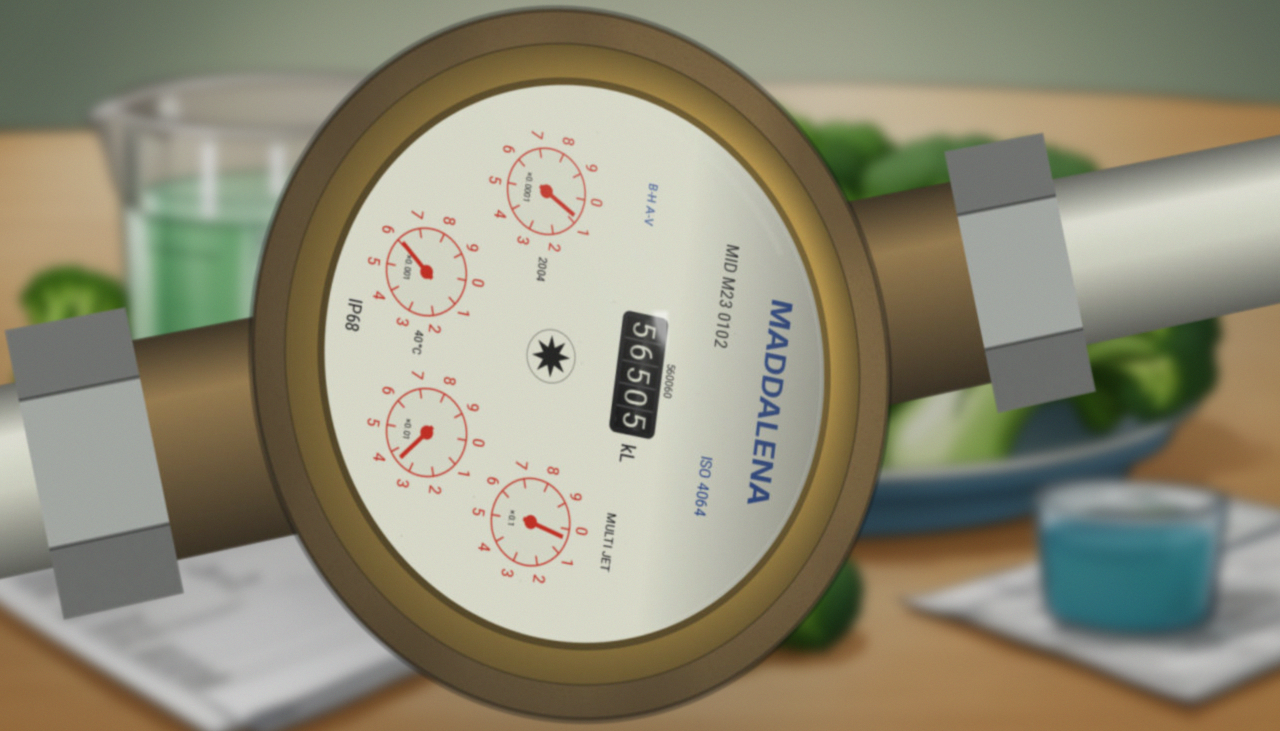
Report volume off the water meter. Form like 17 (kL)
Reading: 56505.0360 (kL)
